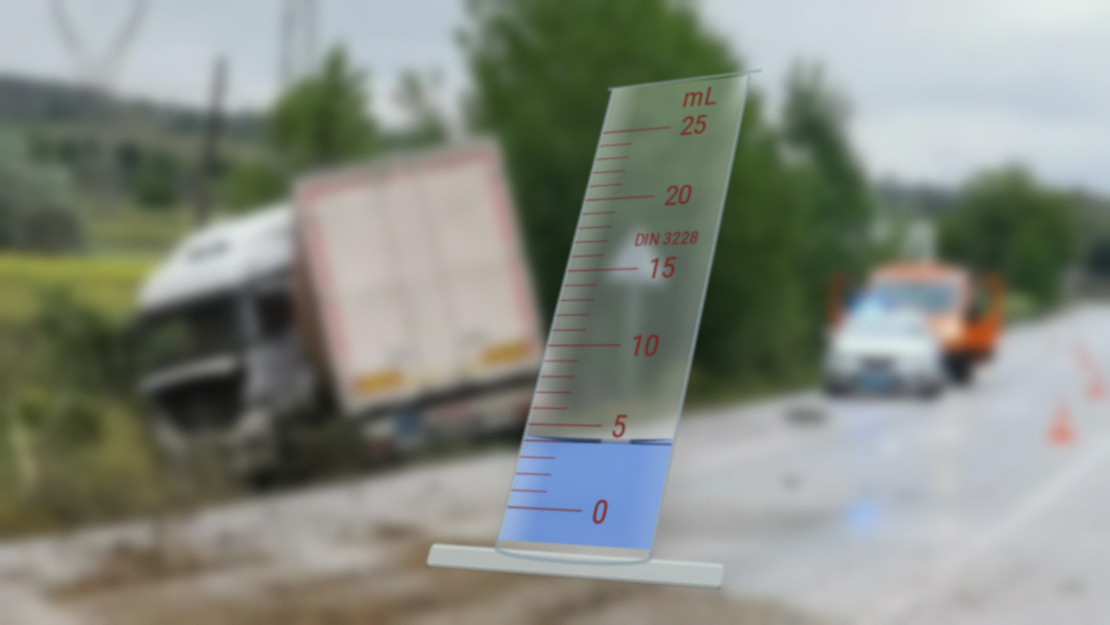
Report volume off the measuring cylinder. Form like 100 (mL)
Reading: 4 (mL)
